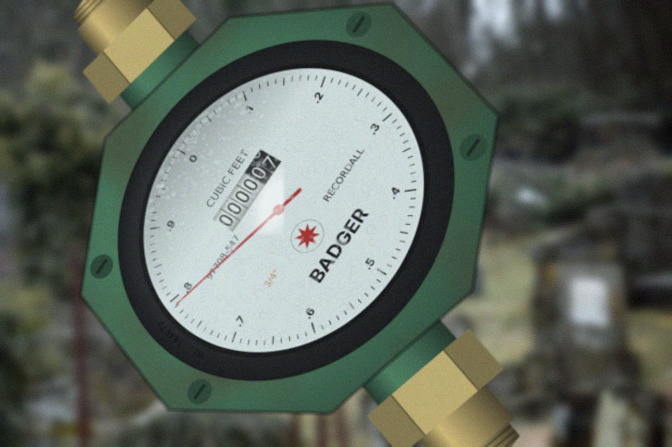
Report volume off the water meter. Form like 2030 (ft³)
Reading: 6.79 (ft³)
